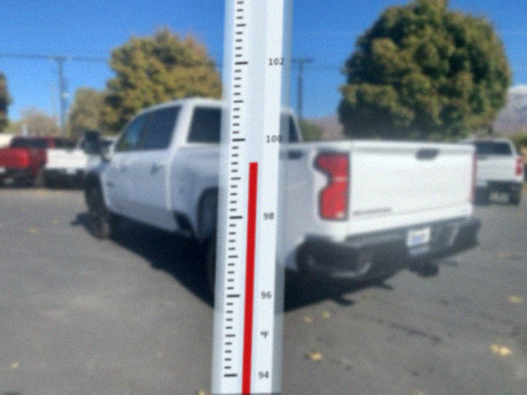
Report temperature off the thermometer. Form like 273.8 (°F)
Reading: 99.4 (°F)
